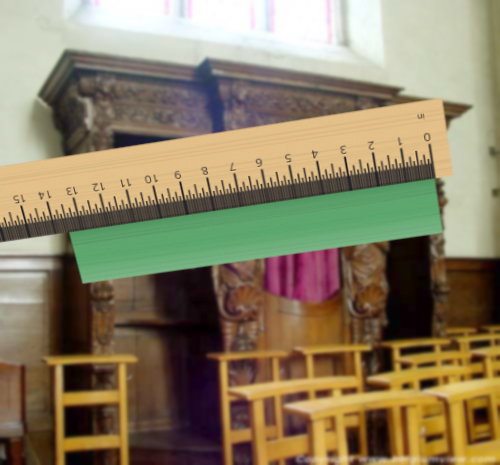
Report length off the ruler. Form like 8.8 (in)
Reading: 13.5 (in)
